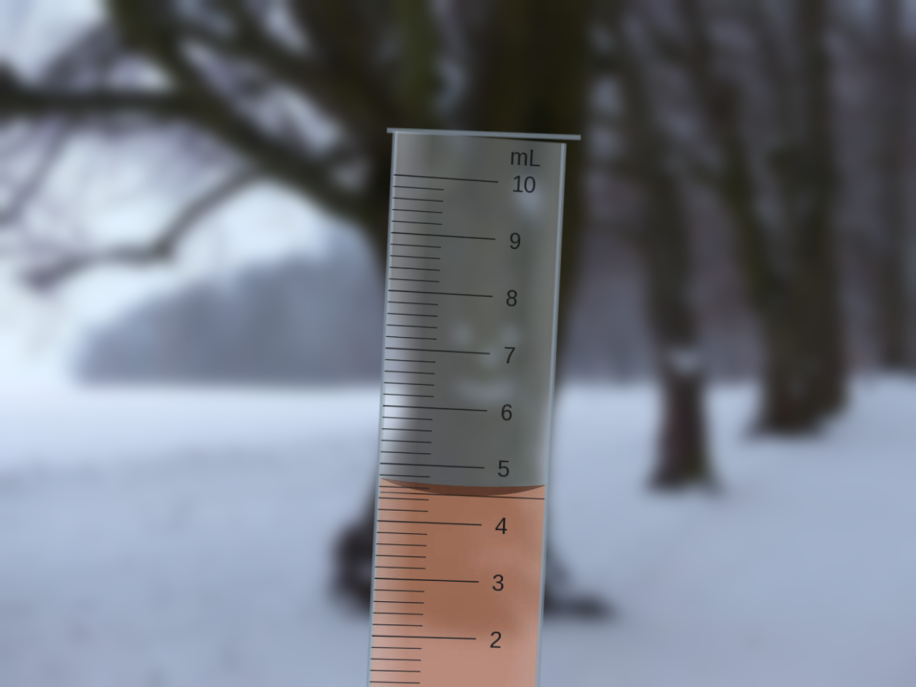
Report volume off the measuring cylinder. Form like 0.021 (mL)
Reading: 4.5 (mL)
